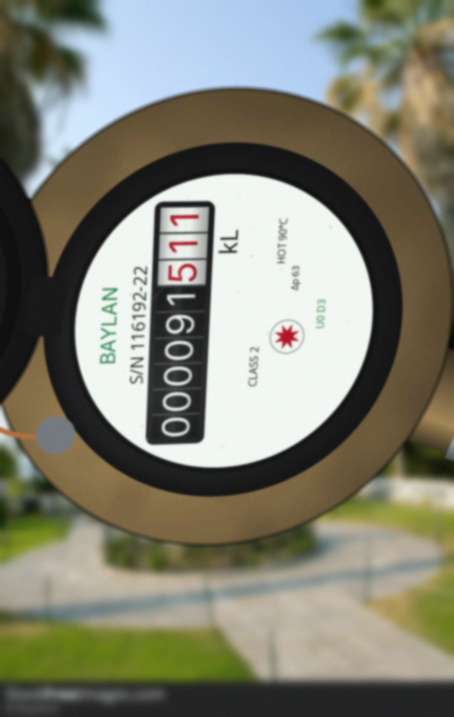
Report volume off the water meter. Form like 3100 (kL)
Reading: 91.511 (kL)
